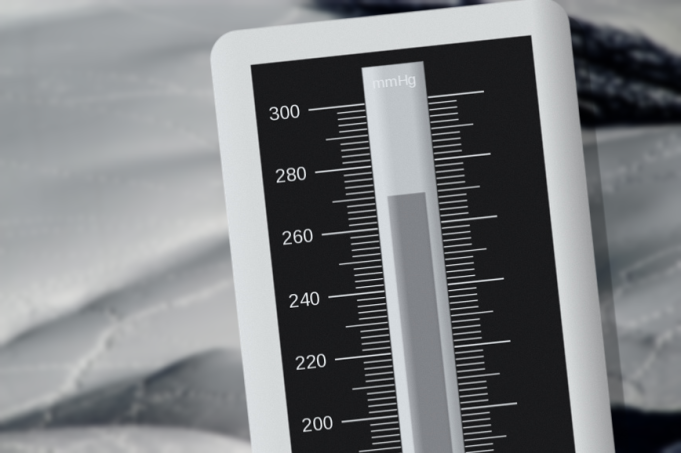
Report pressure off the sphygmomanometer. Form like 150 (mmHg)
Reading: 270 (mmHg)
